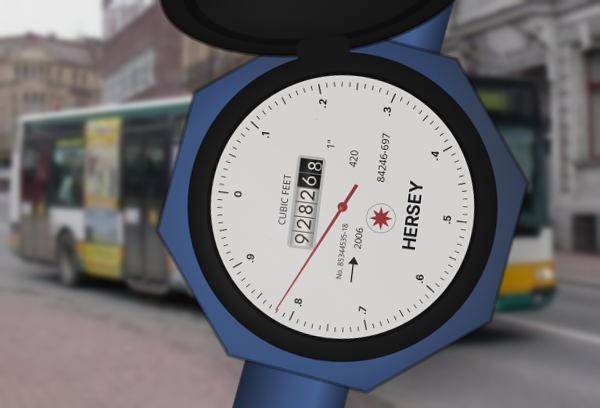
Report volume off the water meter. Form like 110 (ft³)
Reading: 928267.82 (ft³)
